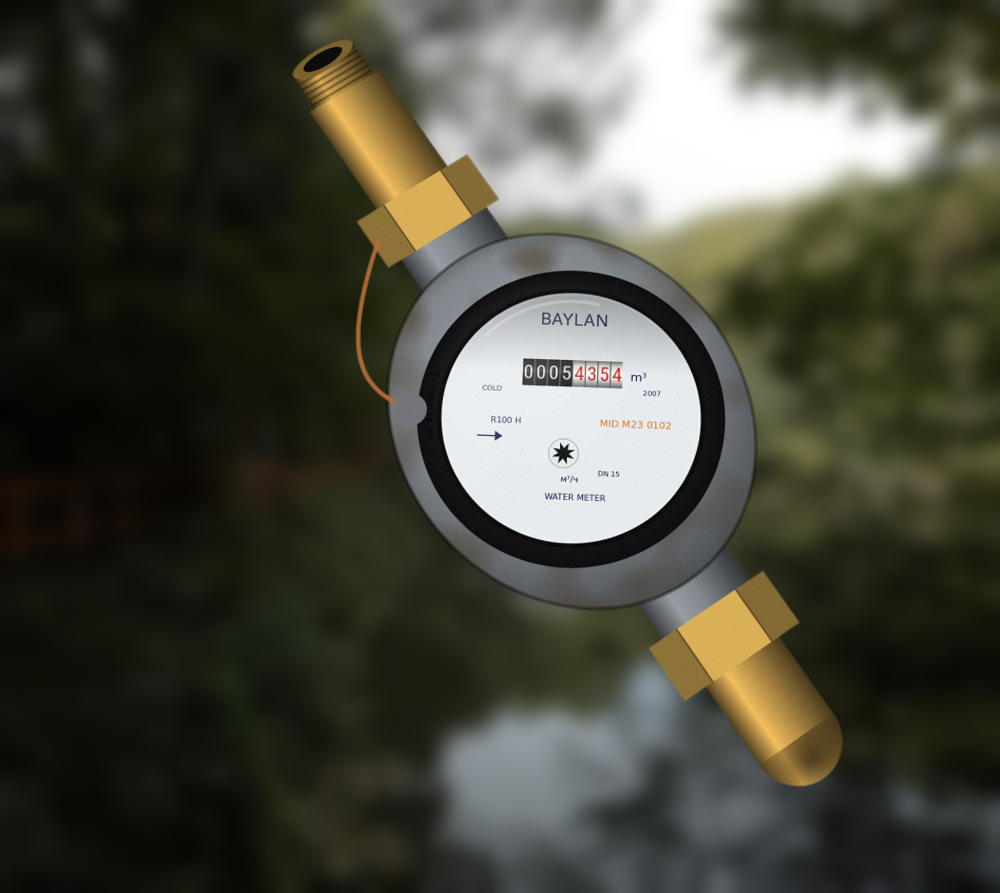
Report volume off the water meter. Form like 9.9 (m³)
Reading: 5.4354 (m³)
